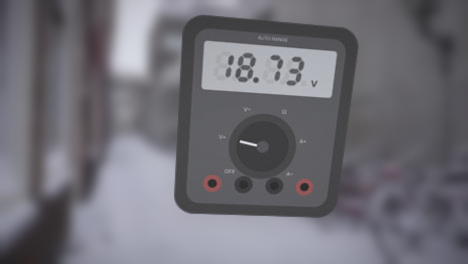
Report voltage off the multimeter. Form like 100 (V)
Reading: 18.73 (V)
